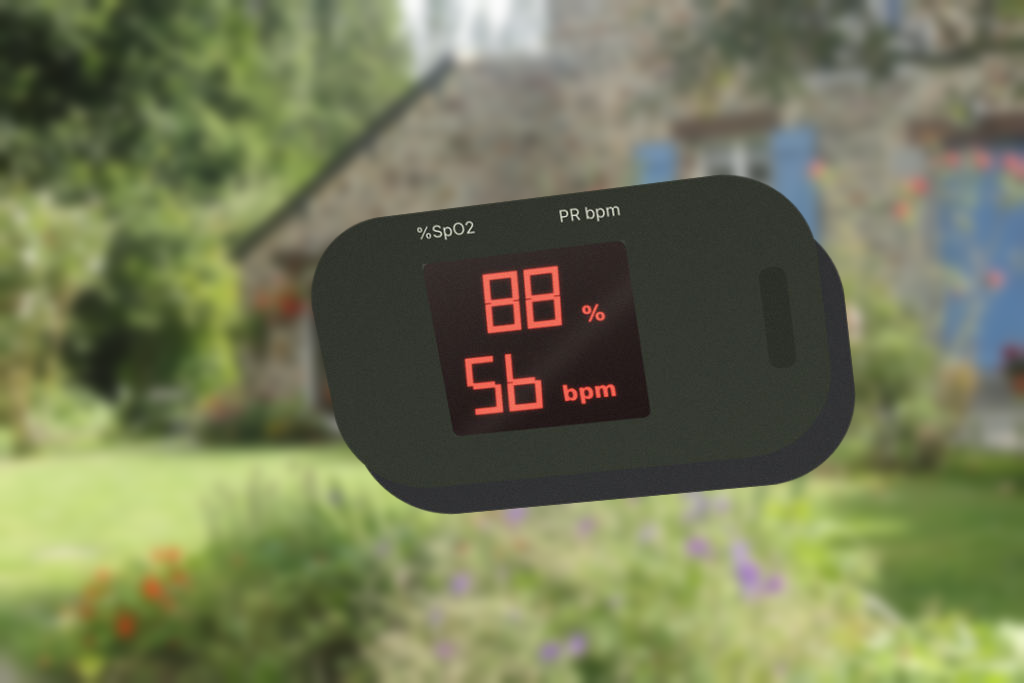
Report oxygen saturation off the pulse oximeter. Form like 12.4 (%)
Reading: 88 (%)
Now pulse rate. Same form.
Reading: 56 (bpm)
